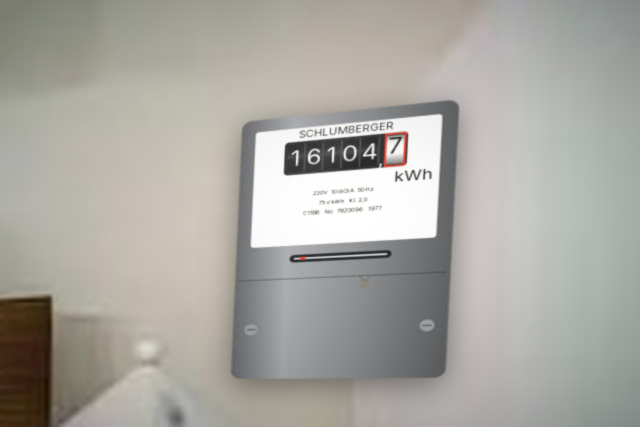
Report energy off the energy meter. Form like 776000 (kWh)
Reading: 16104.7 (kWh)
